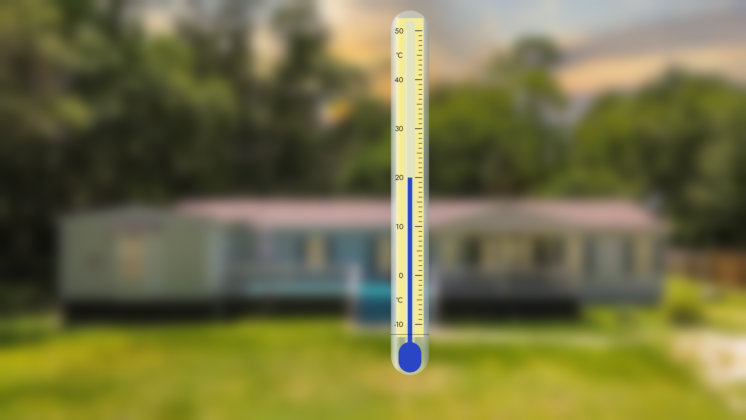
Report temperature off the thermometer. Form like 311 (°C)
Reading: 20 (°C)
